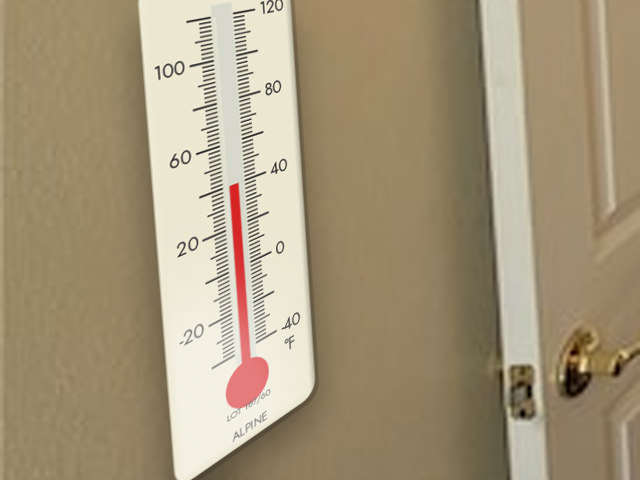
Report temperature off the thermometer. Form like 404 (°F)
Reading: 40 (°F)
